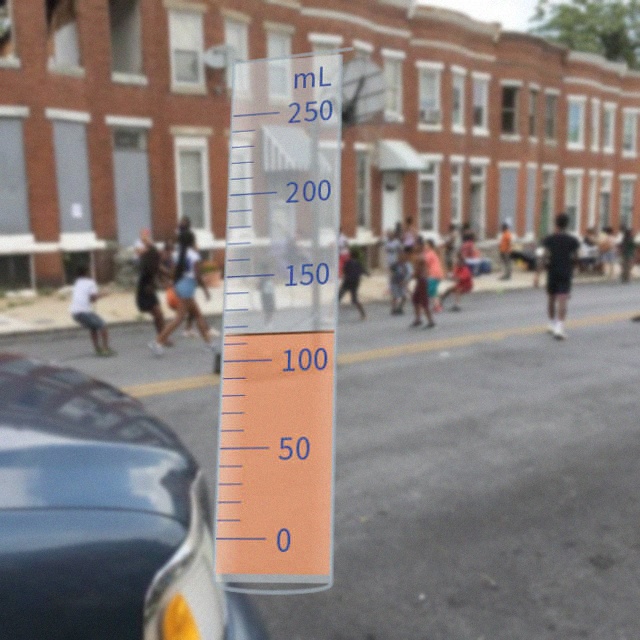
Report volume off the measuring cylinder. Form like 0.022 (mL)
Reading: 115 (mL)
